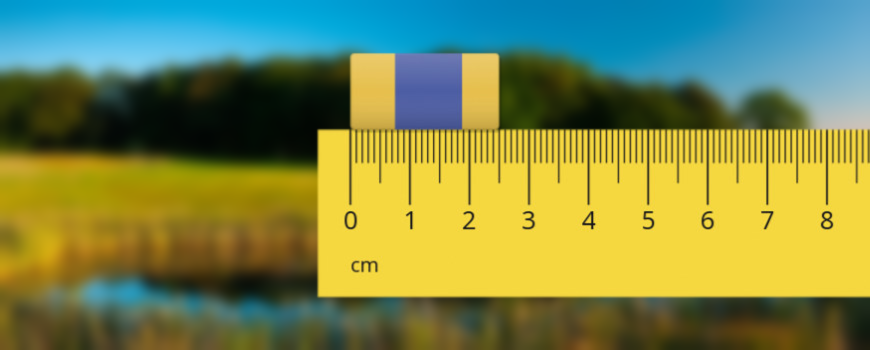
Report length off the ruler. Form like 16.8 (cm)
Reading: 2.5 (cm)
